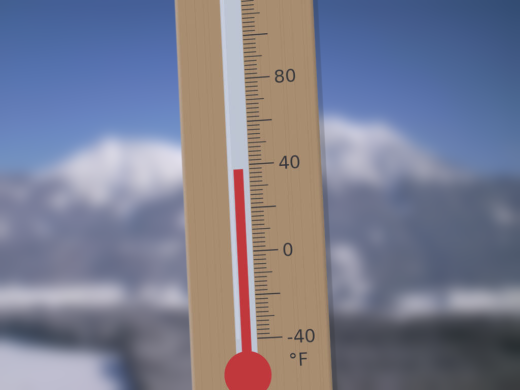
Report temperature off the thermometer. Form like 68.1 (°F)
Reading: 38 (°F)
